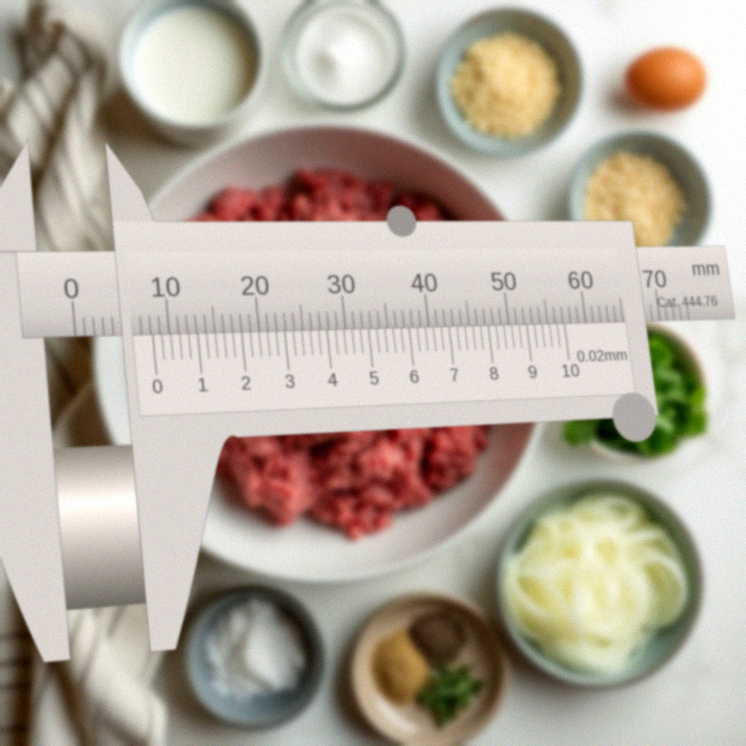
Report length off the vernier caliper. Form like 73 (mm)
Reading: 8.2 (mm)
